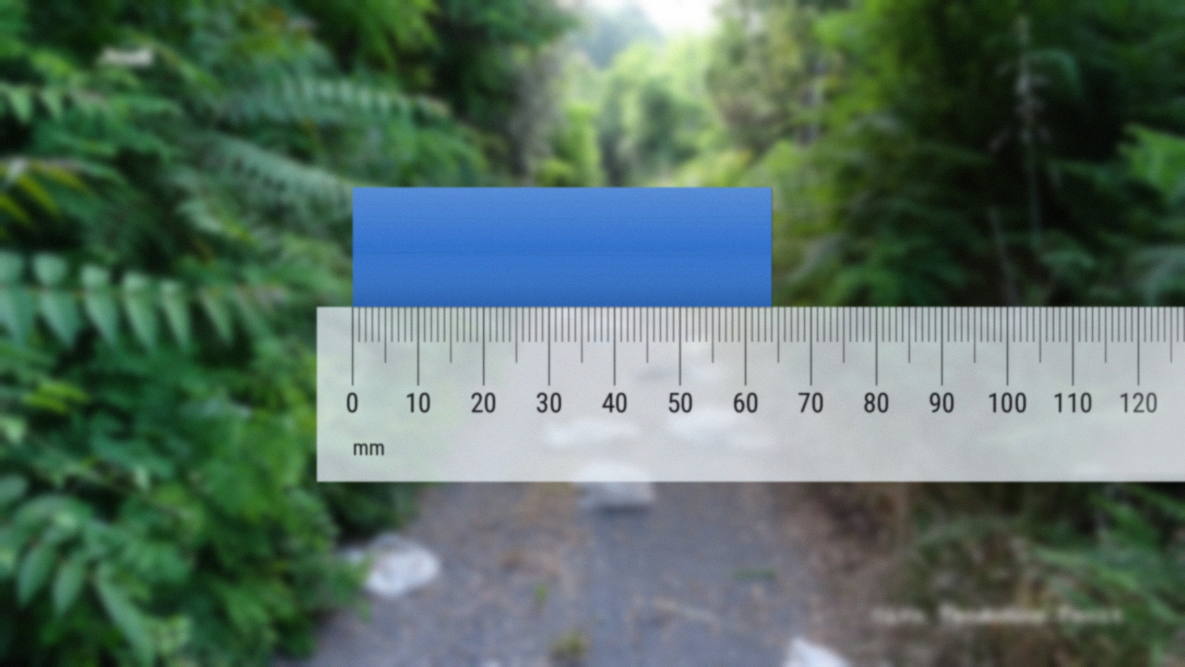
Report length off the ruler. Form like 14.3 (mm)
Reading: 64 (mm)
